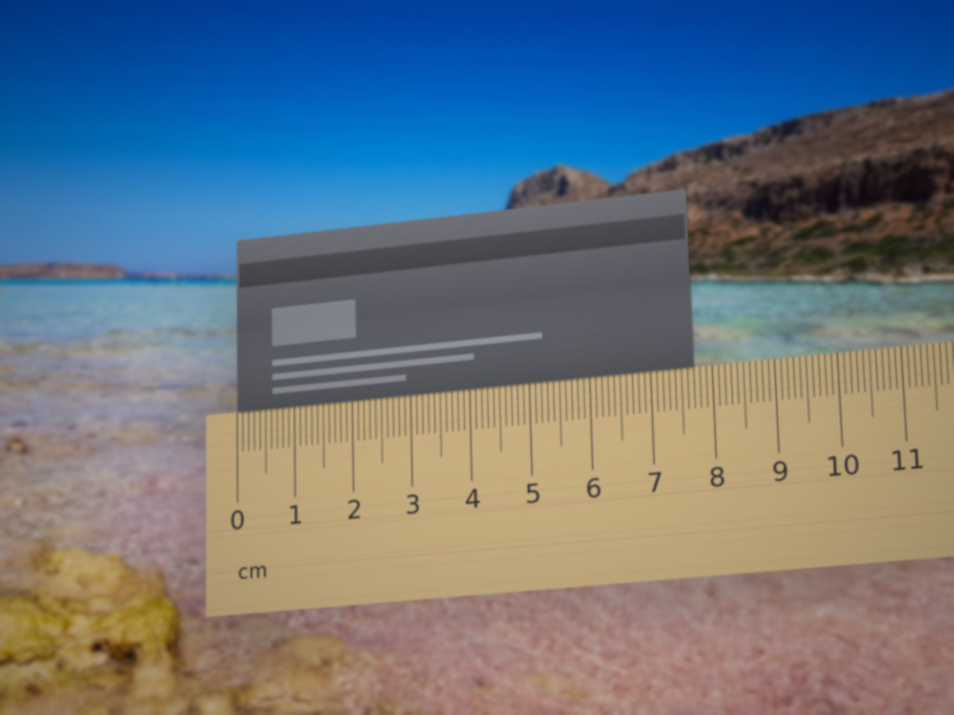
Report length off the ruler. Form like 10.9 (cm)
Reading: 7.7 (cm)
